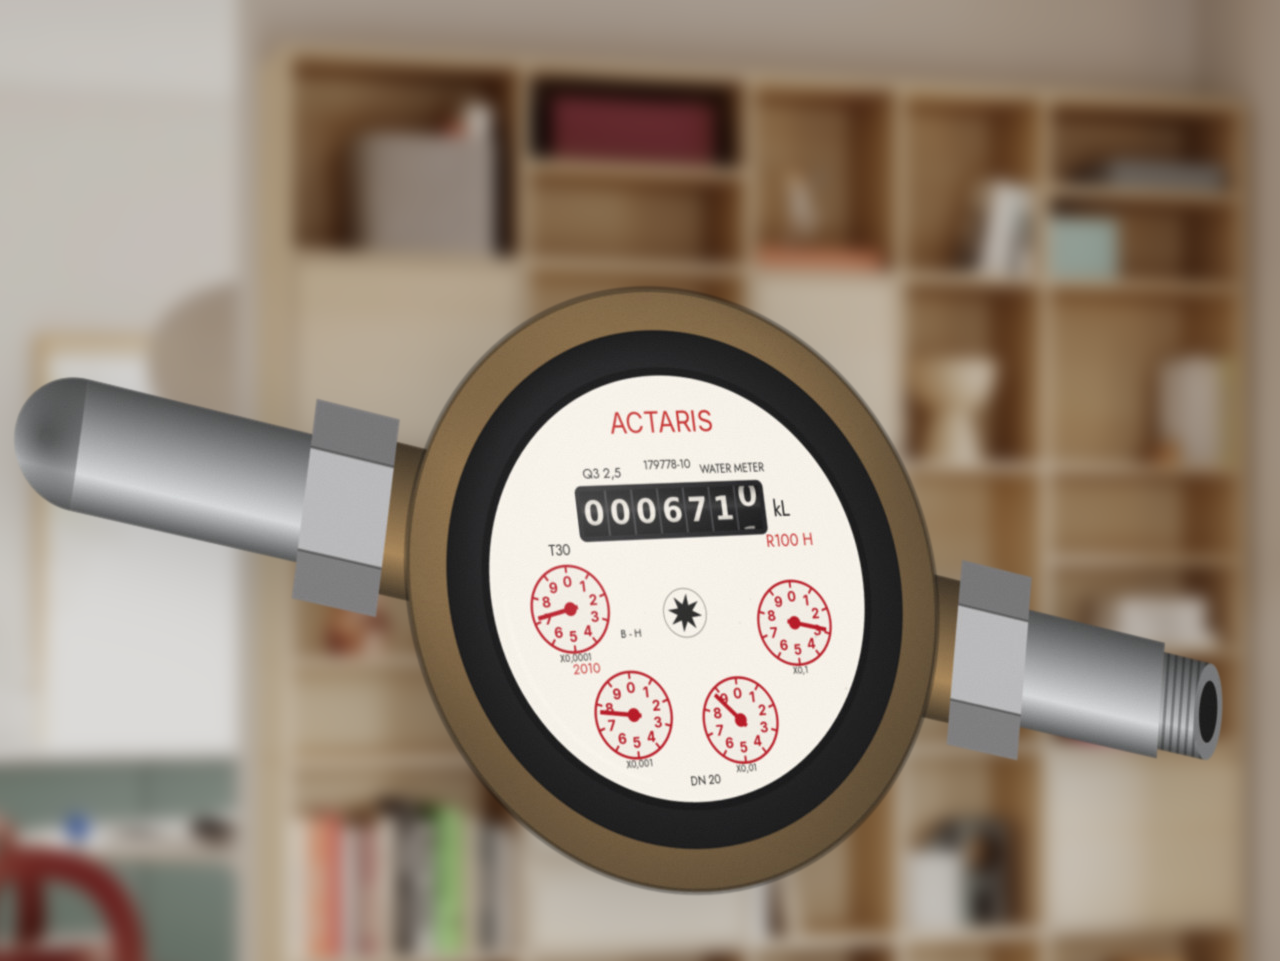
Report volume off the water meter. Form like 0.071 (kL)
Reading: 6710.2877 (kL)
